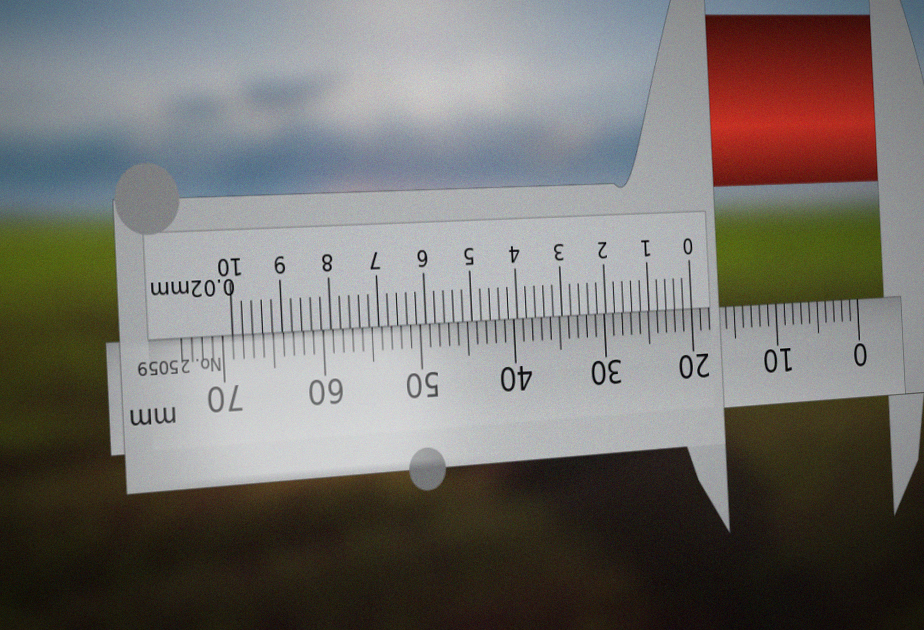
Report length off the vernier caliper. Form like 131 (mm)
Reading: 20.0 (mm)
